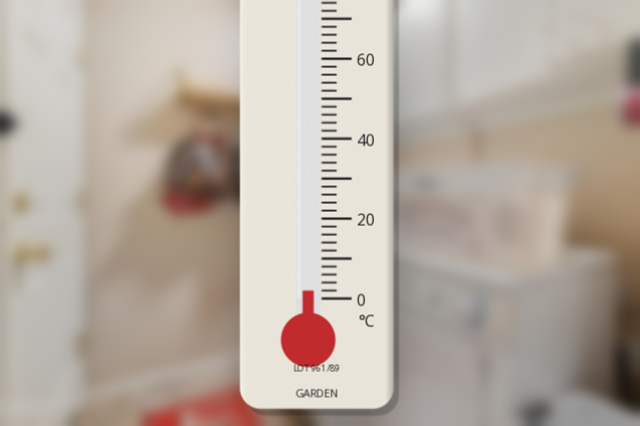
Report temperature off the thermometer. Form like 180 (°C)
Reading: 2 (°C)
